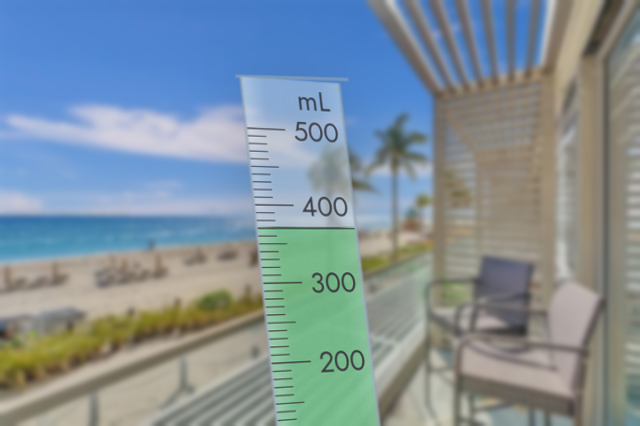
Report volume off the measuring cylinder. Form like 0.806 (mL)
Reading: 370 (mL)
